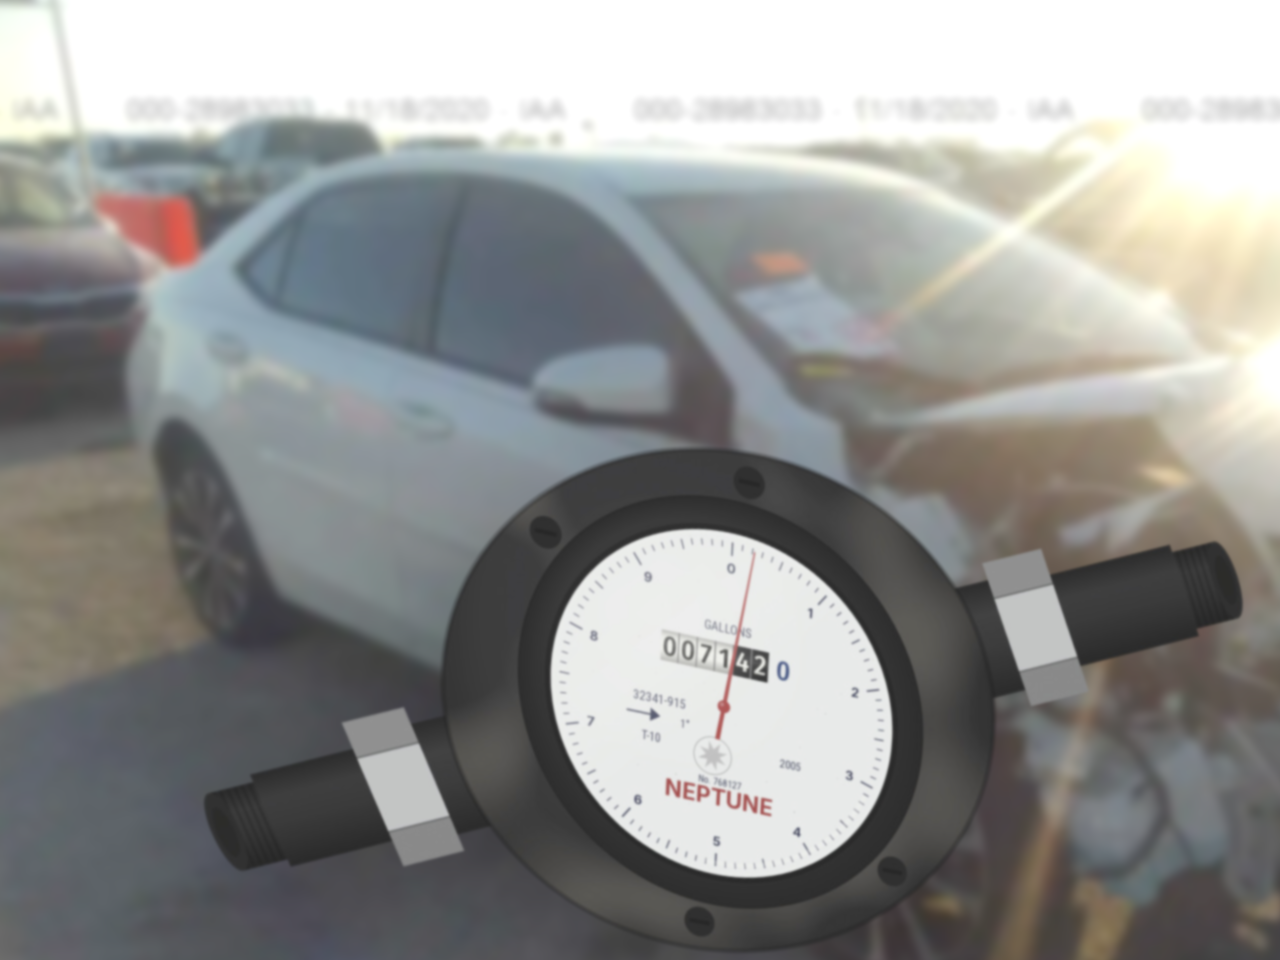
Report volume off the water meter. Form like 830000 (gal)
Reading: 71420.2 (gal)
